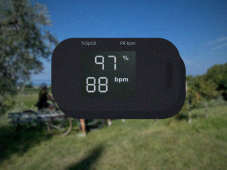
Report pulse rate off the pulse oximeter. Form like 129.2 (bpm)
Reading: 88 (bpm)
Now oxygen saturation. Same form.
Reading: 97 (%)
